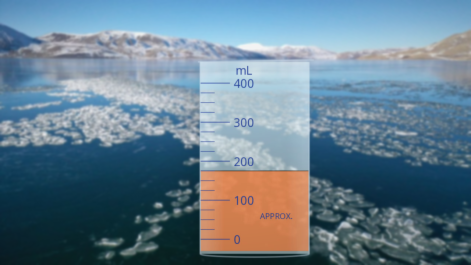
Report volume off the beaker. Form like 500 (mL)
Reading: 175 (mL)
